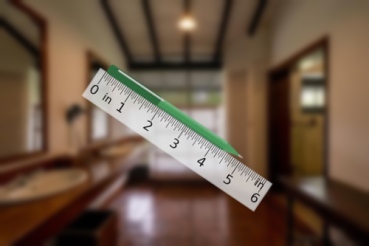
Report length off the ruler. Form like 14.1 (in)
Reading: 5 (in)
